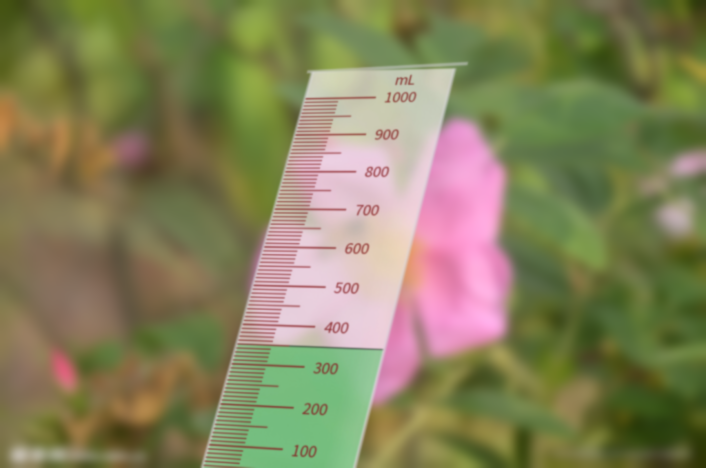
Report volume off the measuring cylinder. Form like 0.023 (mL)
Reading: 350 (mL)
